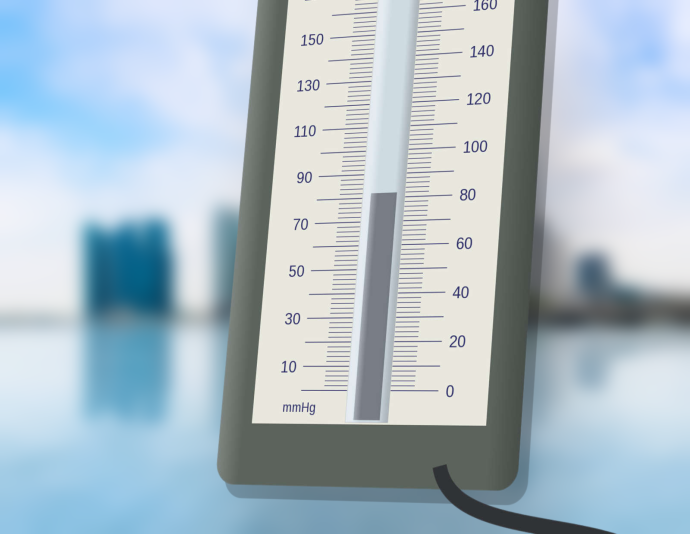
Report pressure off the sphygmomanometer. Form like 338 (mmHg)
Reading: 82 (mmHg)
